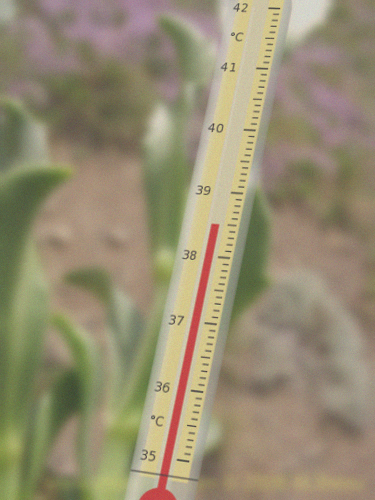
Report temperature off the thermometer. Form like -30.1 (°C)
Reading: 38.5 (°C)
